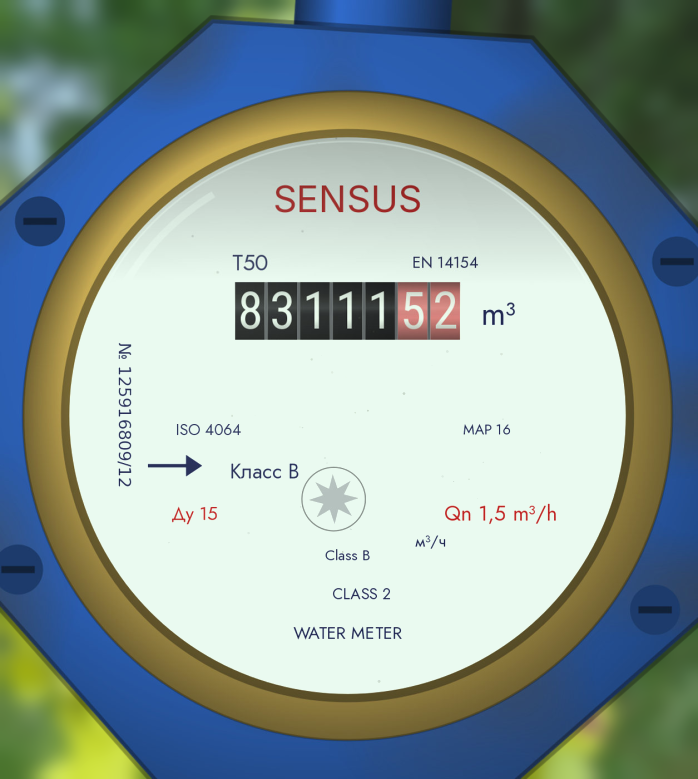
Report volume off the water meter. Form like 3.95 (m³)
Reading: 83111.52 (m³)
